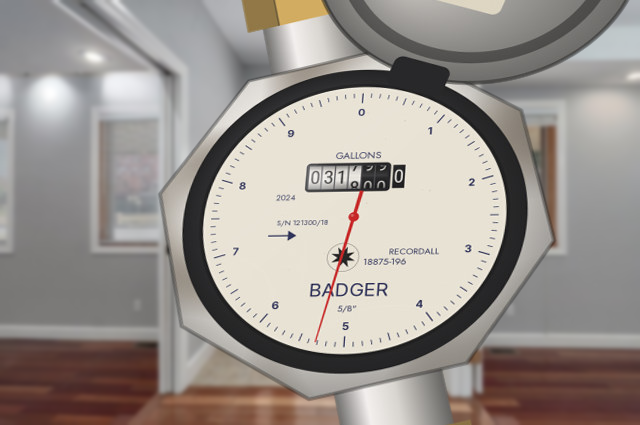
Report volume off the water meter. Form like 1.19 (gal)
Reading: 317995.3 (gal)
